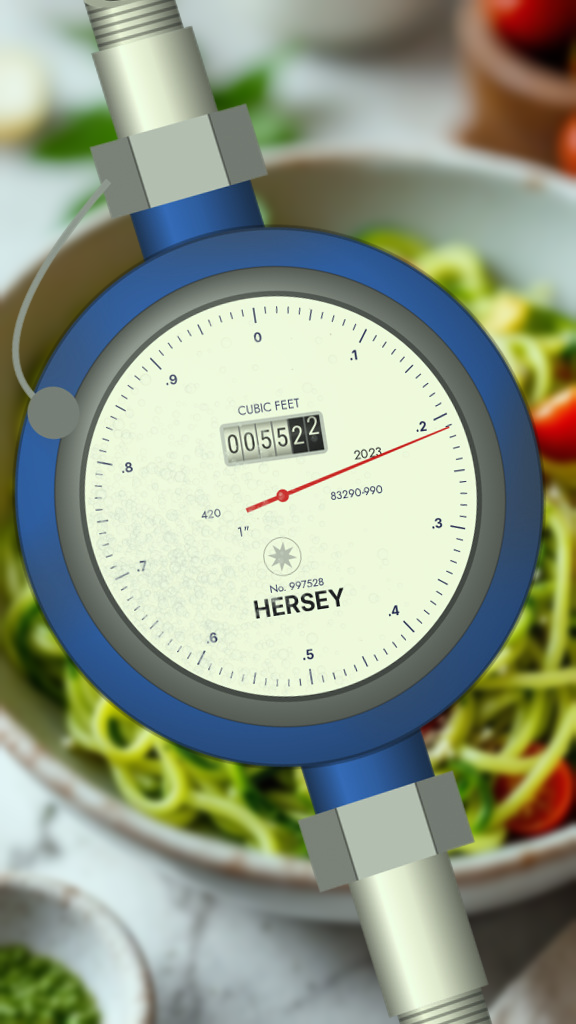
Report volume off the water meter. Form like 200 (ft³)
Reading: 5522.21 (ft³)
